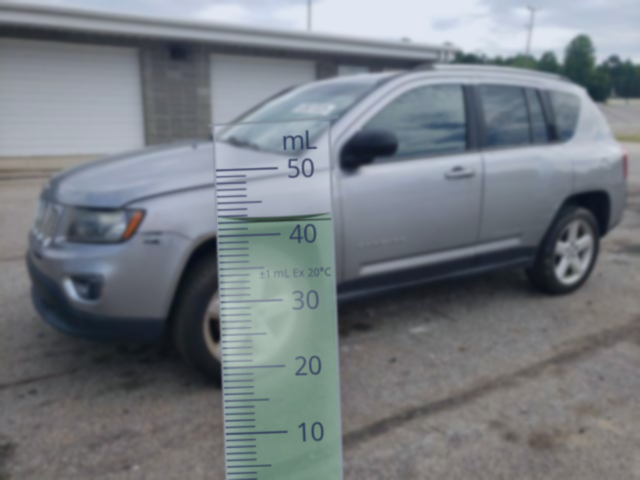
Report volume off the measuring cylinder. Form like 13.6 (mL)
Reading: 42 (mL)
